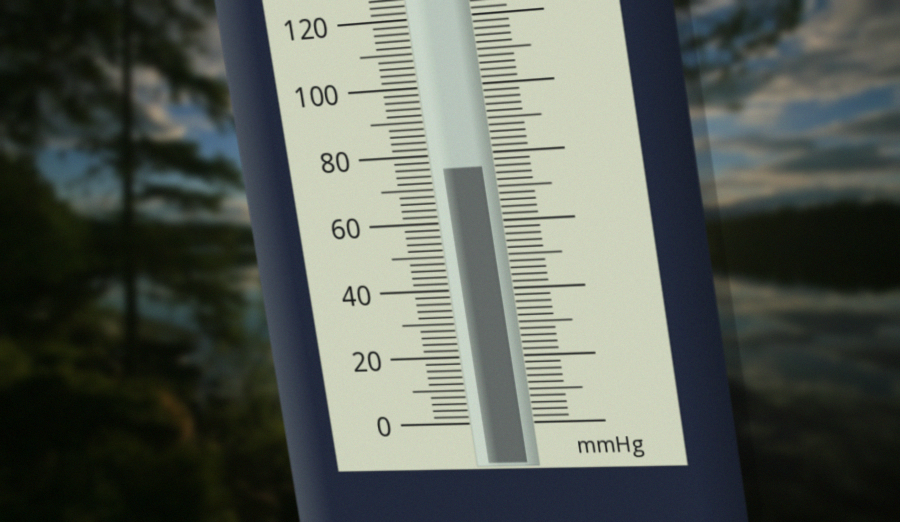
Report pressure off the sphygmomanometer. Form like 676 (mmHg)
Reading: 76 (mmHg)
